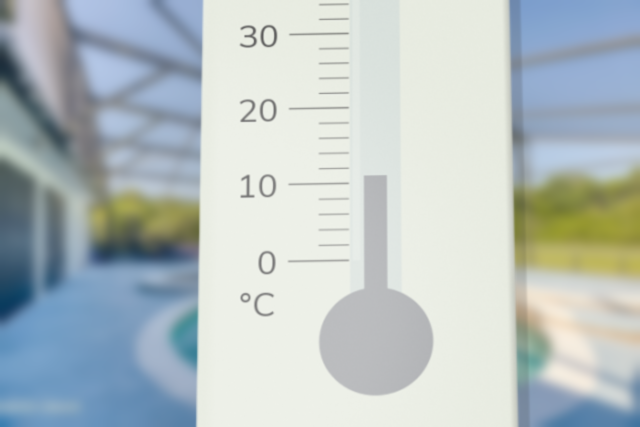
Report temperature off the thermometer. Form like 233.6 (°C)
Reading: 11 (°C)
